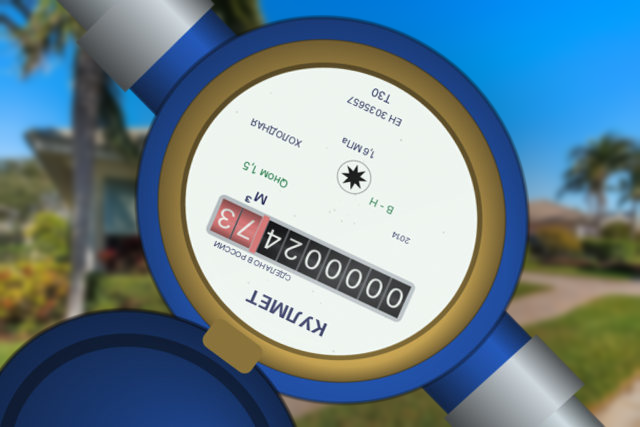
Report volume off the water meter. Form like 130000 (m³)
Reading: 24.73 (m³)
